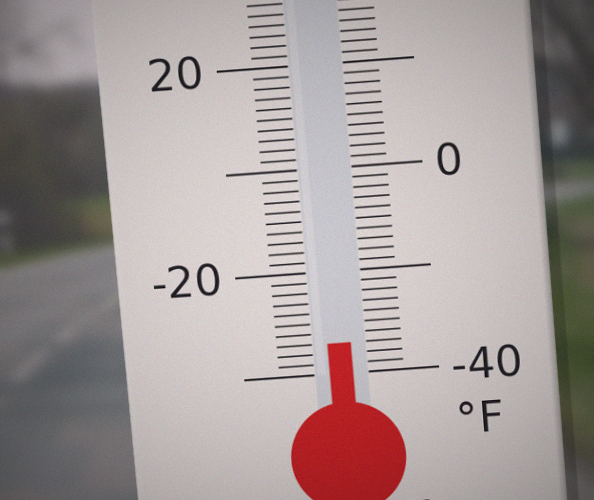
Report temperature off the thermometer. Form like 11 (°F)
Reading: -34 (°F)
